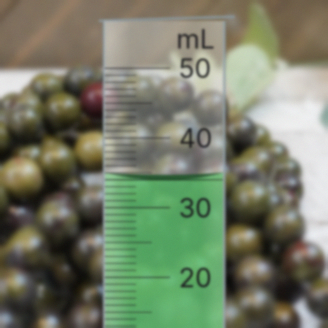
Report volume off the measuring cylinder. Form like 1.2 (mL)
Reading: 34 (mL)
